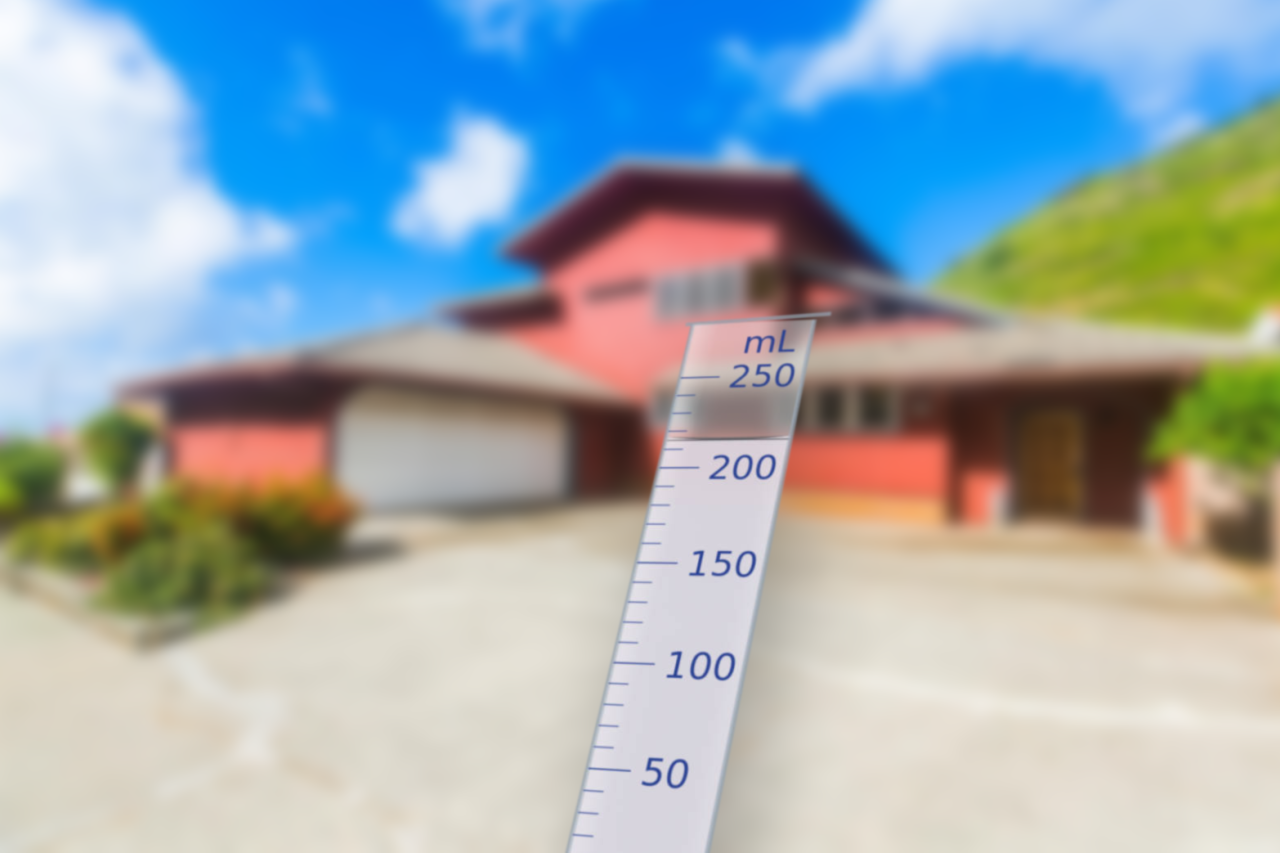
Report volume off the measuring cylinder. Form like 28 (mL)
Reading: 215 (mL)
